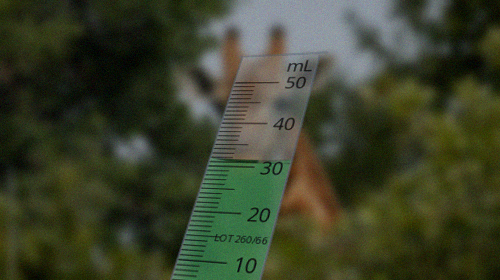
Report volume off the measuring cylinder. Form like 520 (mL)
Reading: 31 (mL)
